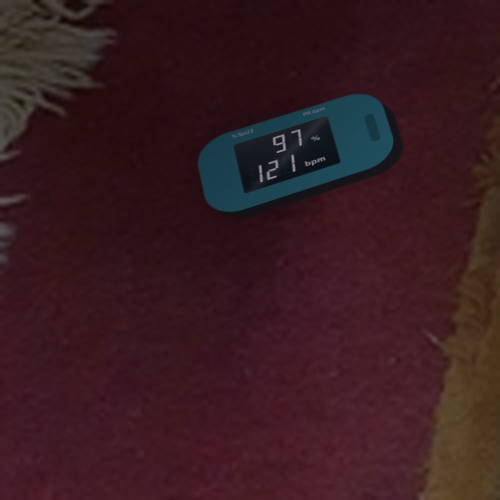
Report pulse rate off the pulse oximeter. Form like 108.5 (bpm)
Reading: 121 (bpm)
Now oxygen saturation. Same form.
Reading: 97 (%)
